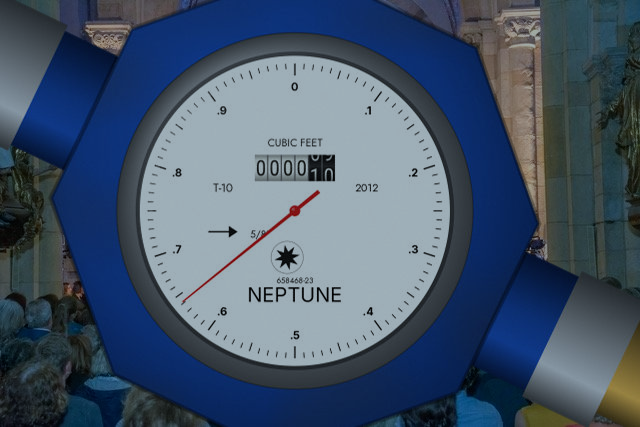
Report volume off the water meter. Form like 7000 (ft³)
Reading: 9.64 (ft³)
